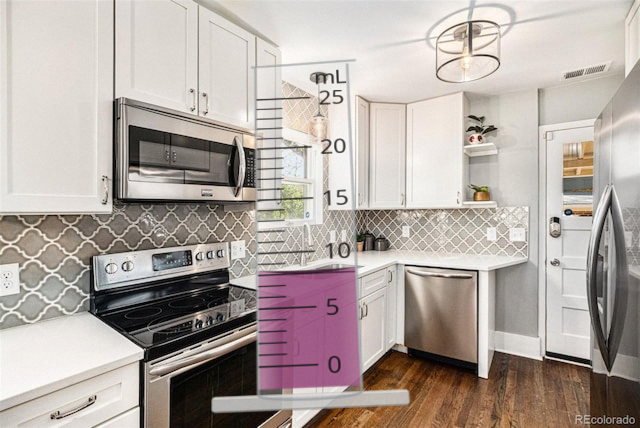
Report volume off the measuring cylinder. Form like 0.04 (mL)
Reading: 8 (mL)
